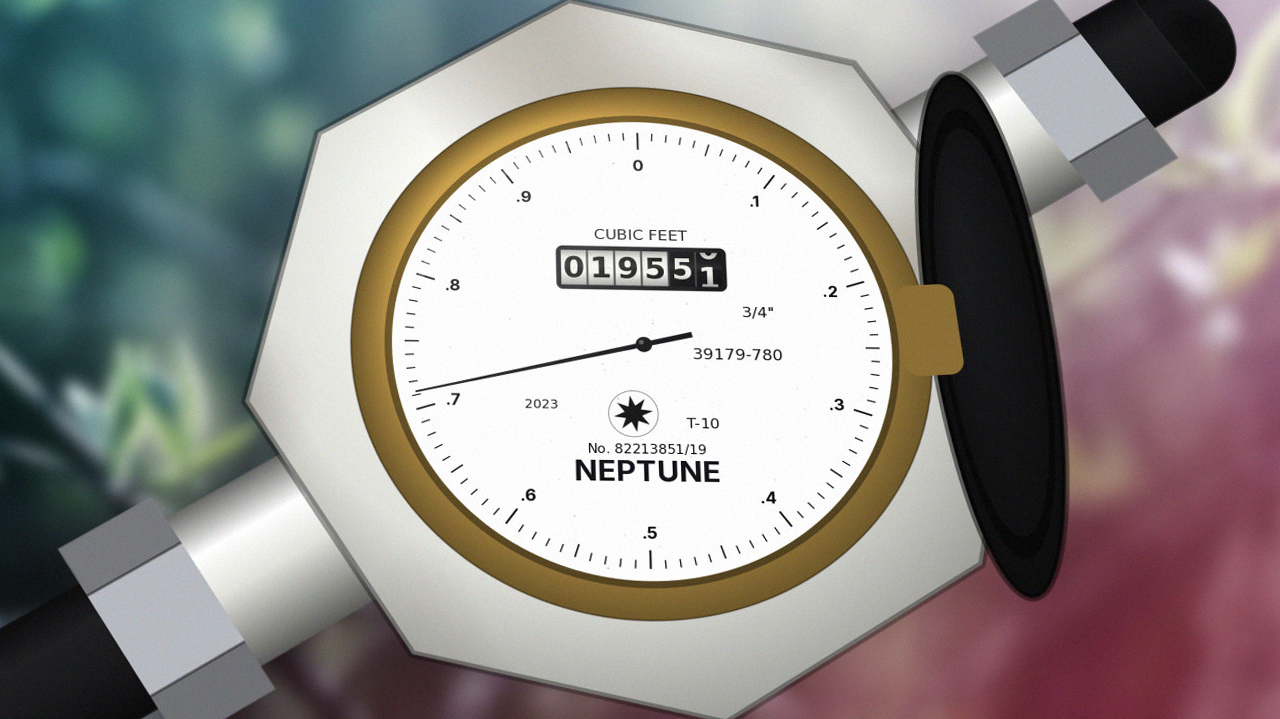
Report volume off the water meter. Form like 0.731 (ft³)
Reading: 19550.71 (ft³)
